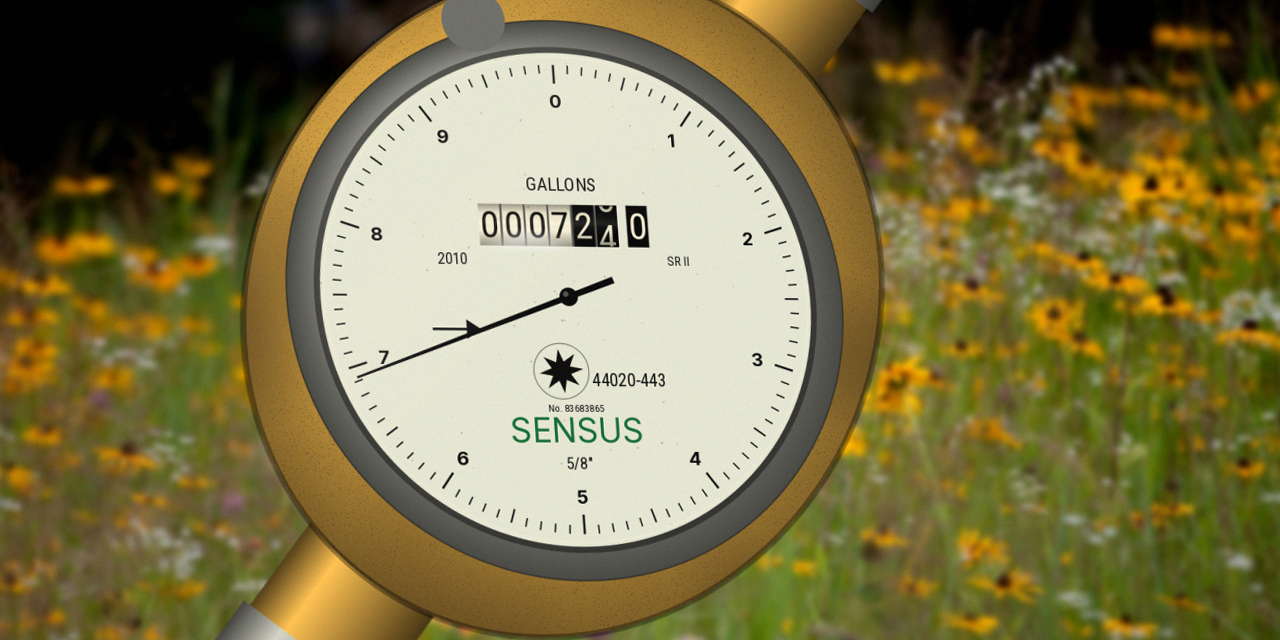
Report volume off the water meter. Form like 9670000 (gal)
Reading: 7236.9 (gal)
